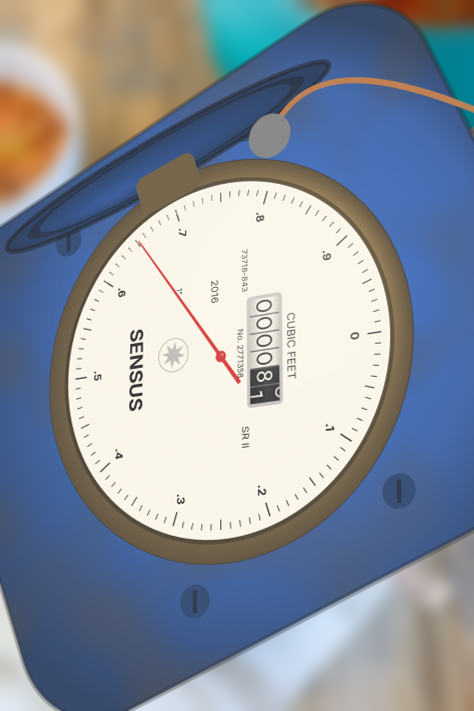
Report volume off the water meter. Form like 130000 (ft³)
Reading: 80.65 (ft³)
